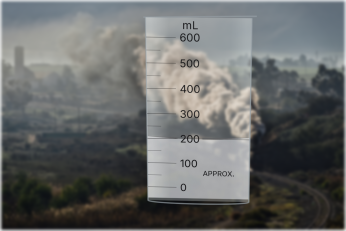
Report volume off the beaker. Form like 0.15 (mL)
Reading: 200 (mL)
